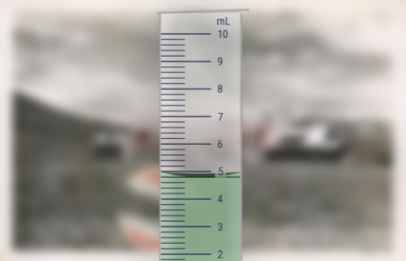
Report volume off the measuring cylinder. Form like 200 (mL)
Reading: 4.8 (mL)
